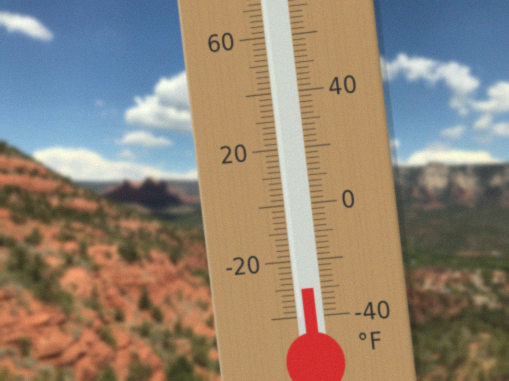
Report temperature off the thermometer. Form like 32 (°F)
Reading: -30 (°F)
